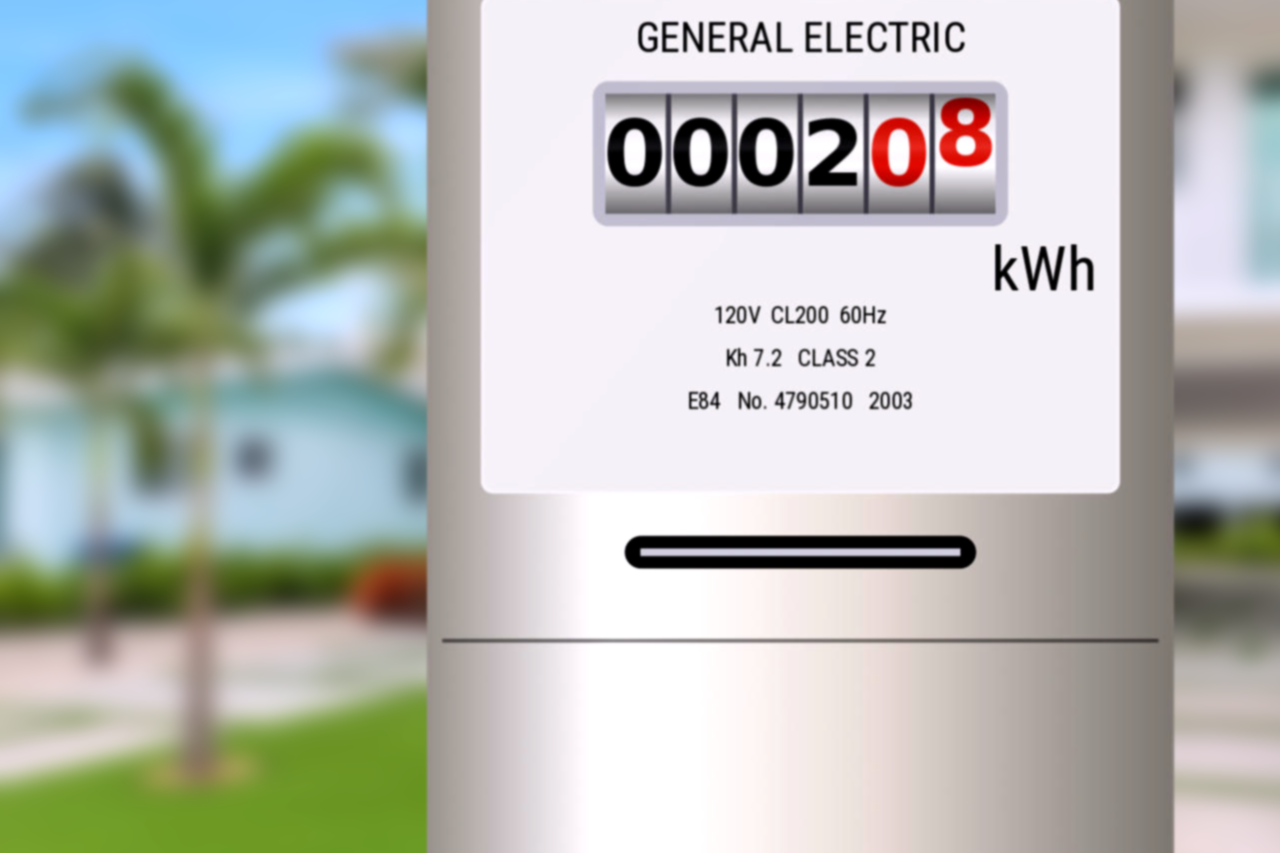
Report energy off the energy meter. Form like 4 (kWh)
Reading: 2.08 (kWh)
